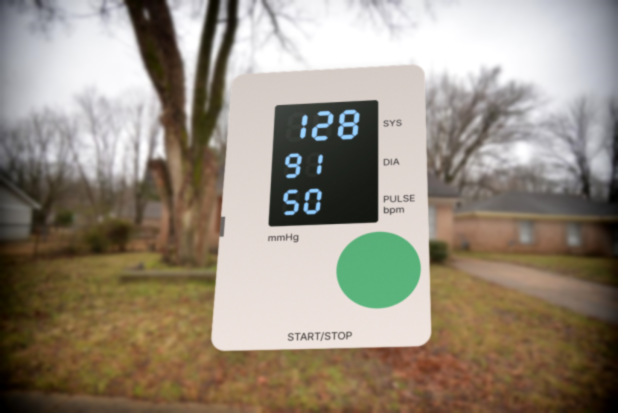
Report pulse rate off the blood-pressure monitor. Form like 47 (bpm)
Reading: 50 (bpm)
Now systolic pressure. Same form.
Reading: 128 (mmHg)
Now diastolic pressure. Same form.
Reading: 91 (mmHg)
